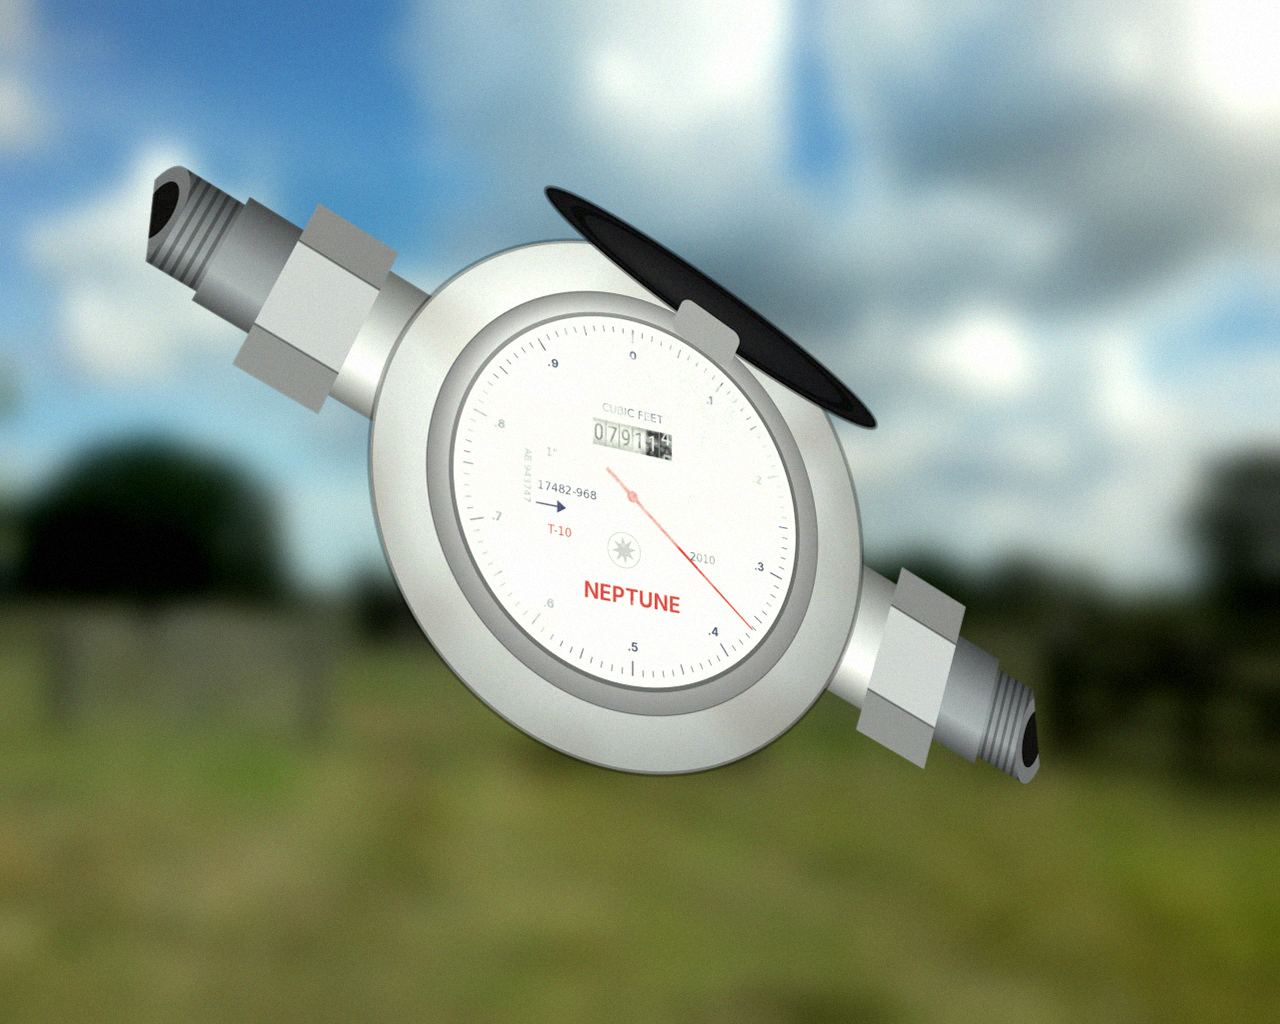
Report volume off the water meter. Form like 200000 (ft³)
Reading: 79114.36 (ft³)
